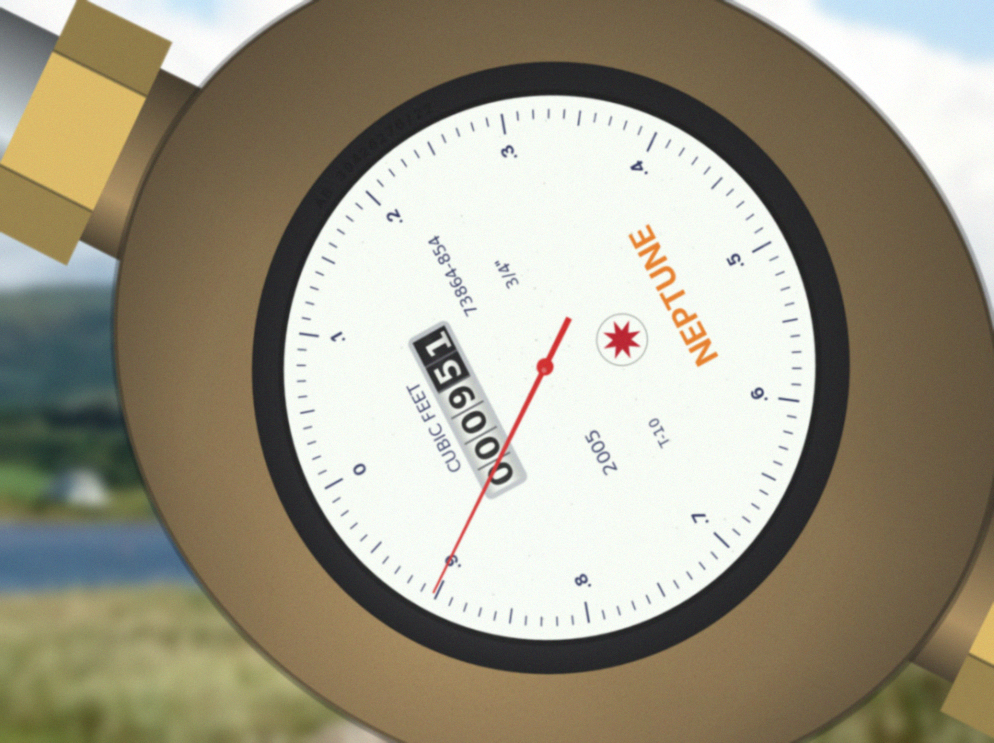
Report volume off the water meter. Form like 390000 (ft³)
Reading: 950.90 (ft³)
